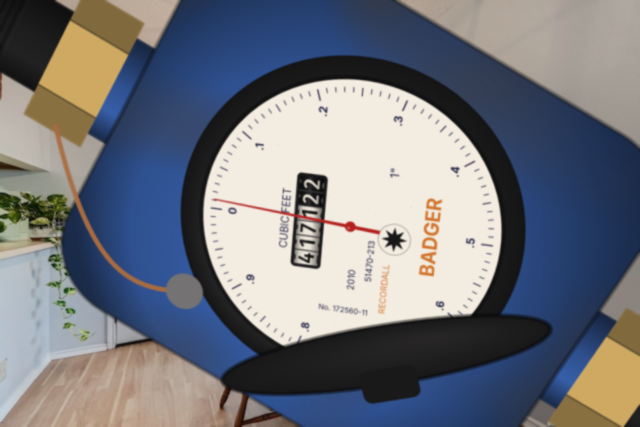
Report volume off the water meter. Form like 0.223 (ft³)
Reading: 417122.01 (ft³)
